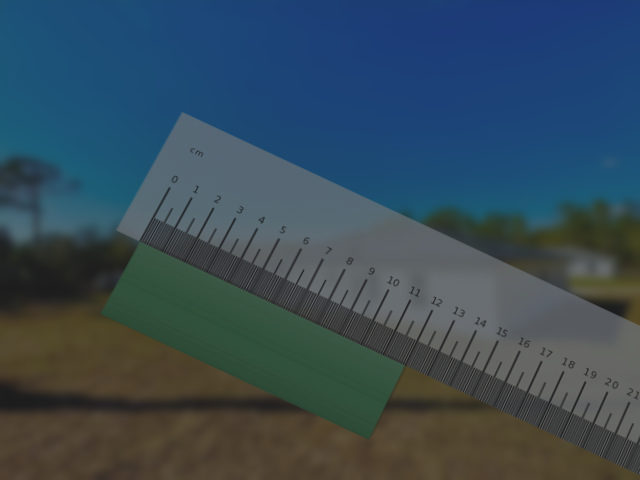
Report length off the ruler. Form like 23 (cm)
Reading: 12 (cm)
